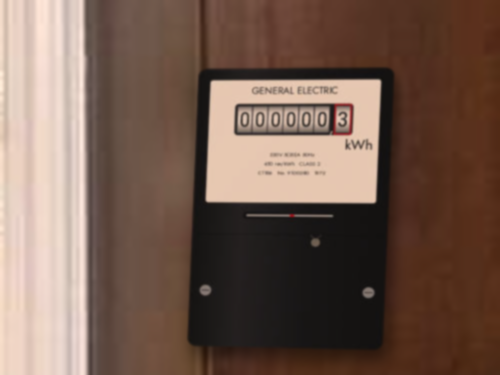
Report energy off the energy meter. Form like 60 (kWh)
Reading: 0.3 (kWh)
